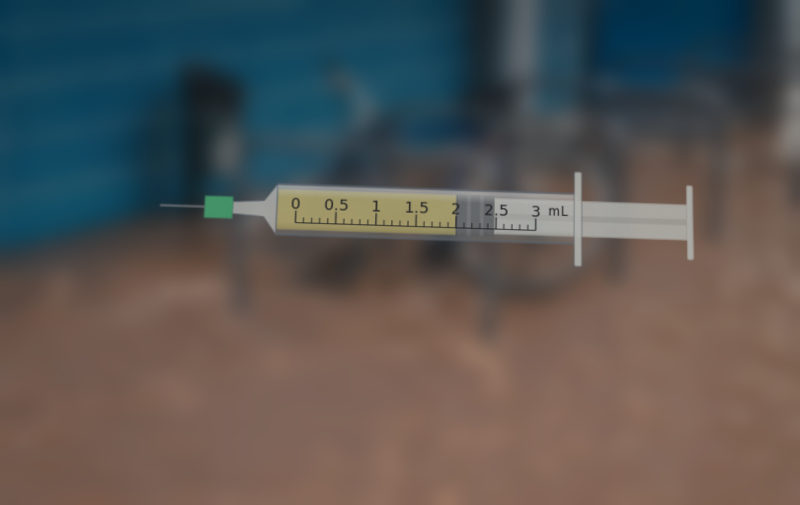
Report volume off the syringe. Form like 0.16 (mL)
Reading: 2 (mL)
